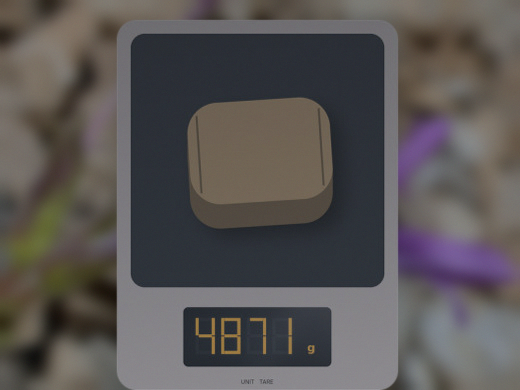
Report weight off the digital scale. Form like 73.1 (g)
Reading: 4871 (g)
